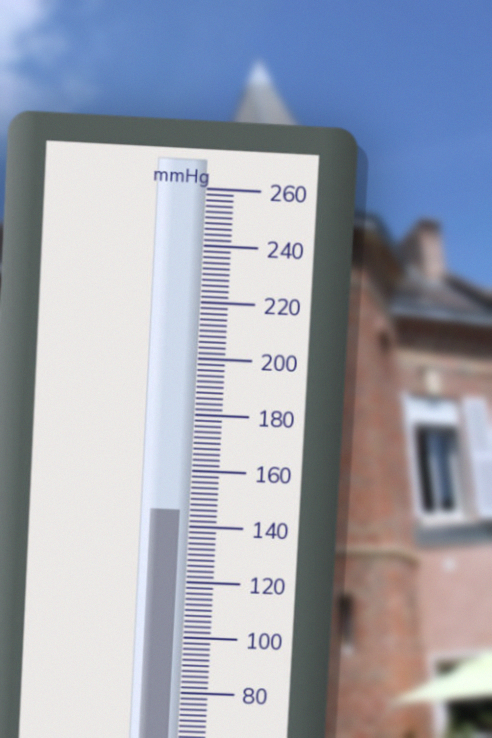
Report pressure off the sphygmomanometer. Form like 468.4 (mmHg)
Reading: 146 (mmHg)
